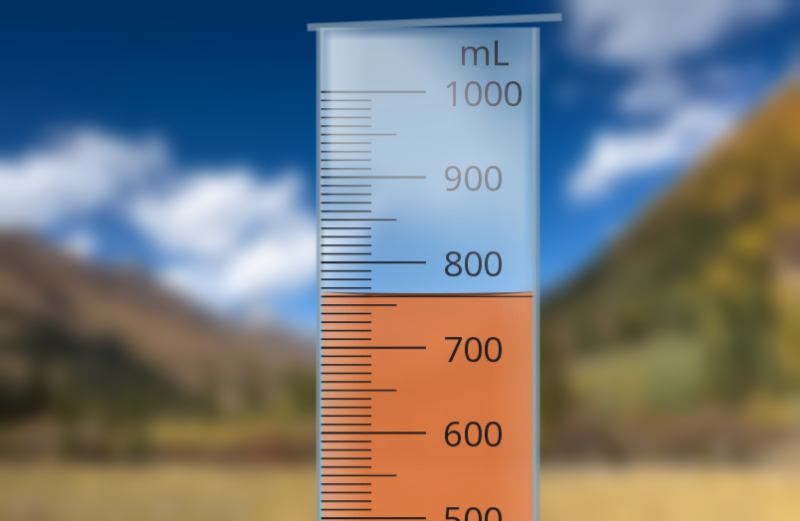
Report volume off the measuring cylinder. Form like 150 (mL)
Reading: 760 (mL)
